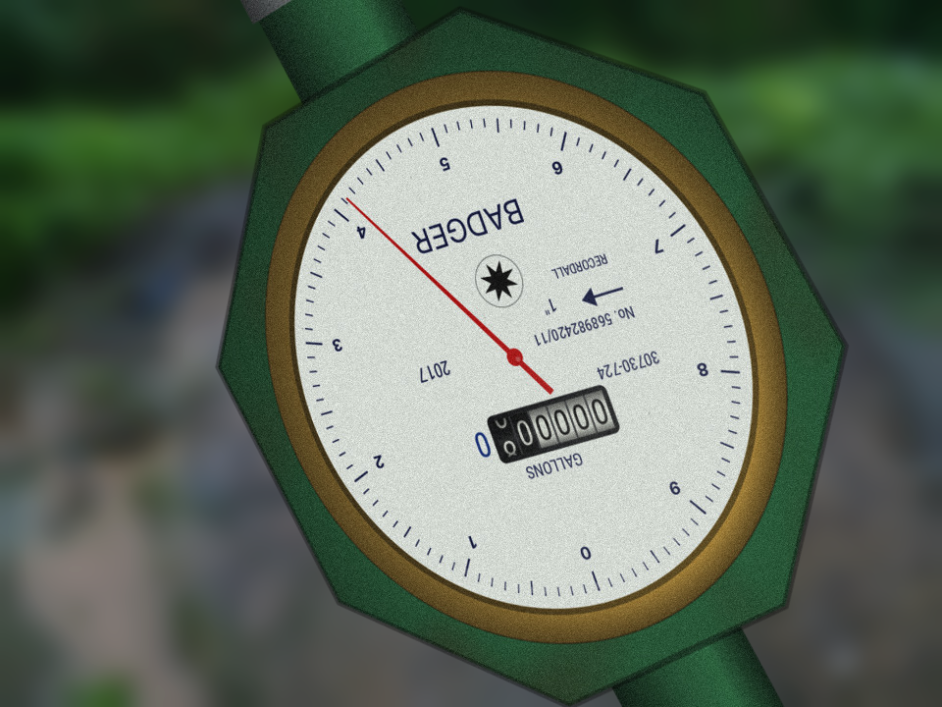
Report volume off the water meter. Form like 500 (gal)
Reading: 84.1 (gal)
